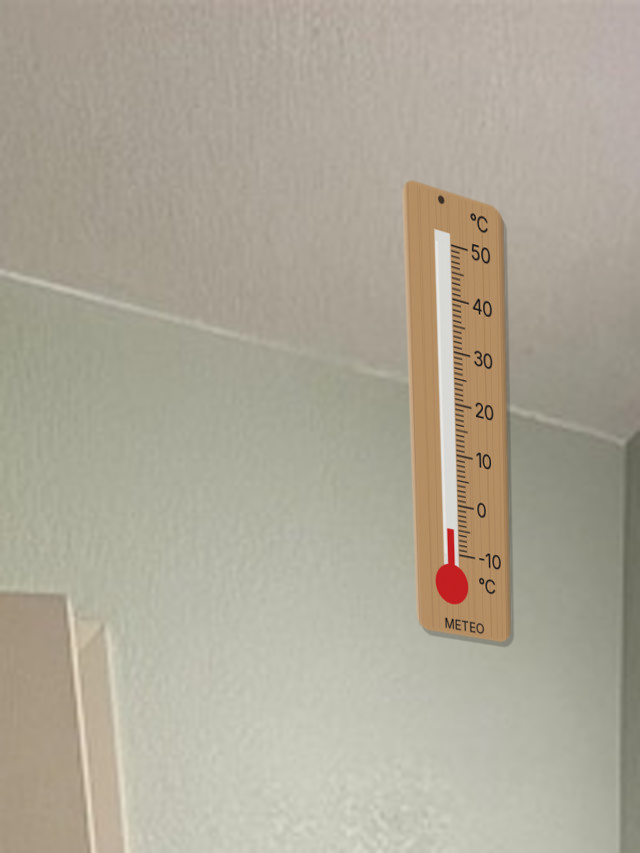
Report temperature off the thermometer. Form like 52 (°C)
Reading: -5 (°C)
